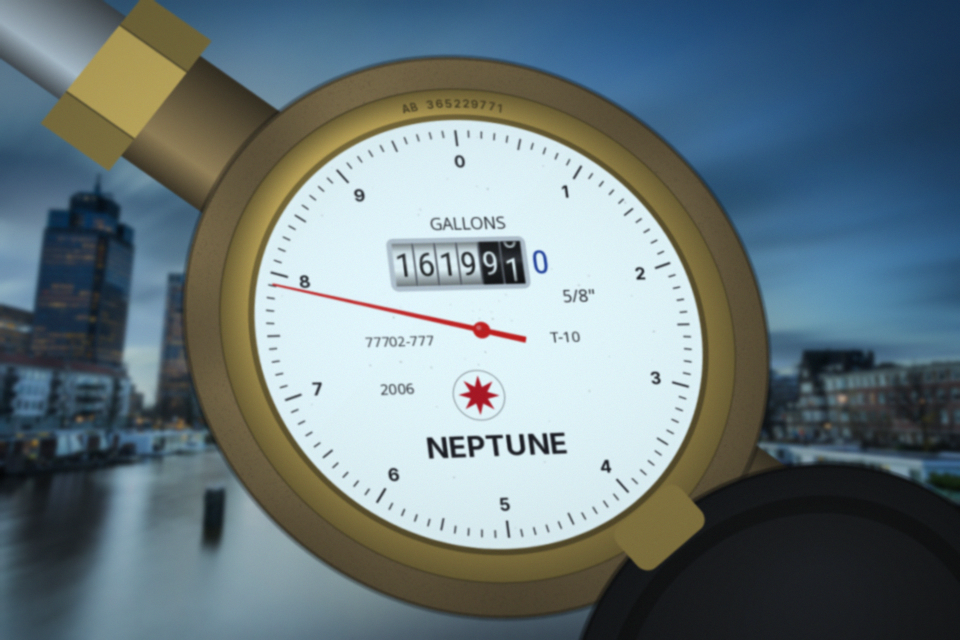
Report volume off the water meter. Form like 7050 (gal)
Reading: 1619907.9 (gal)
